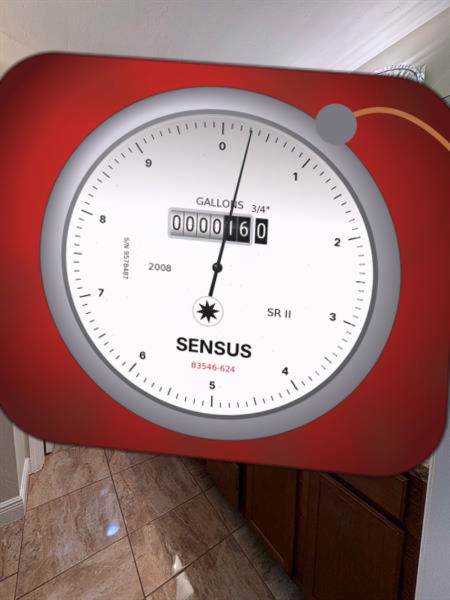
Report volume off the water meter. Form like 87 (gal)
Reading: 160.3 (gal)
